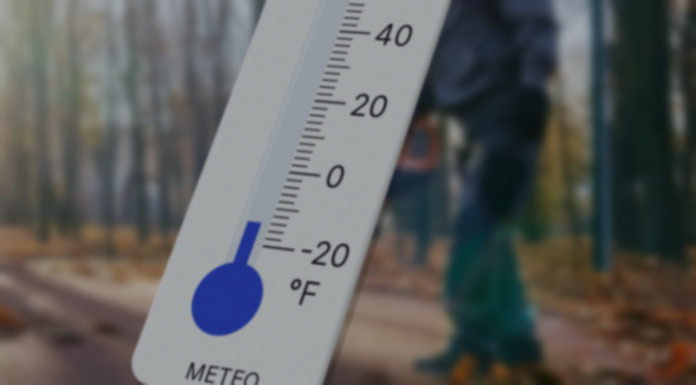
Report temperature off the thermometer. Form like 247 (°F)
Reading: -14 (°F)
